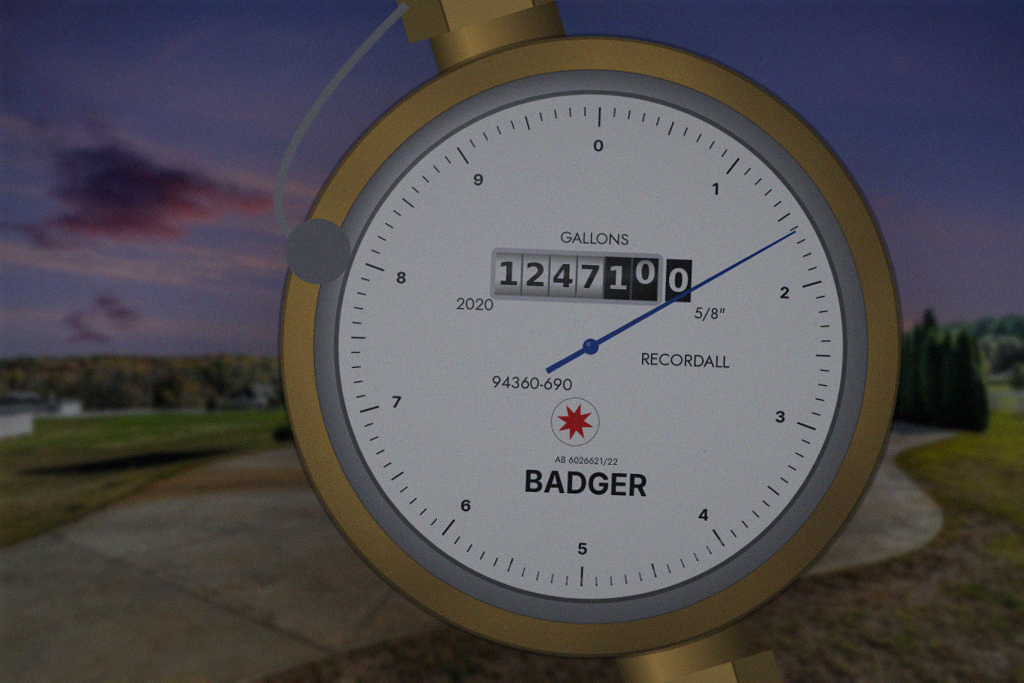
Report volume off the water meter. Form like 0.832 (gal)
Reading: 1247101.6 (gal)
